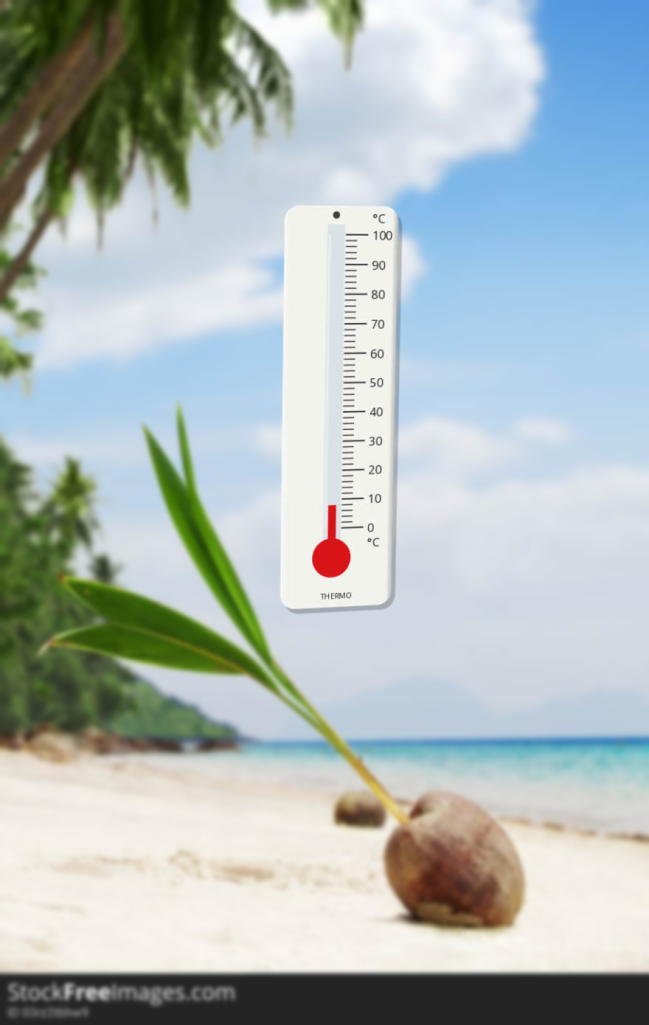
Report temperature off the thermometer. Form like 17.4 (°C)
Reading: 8 (°C)
